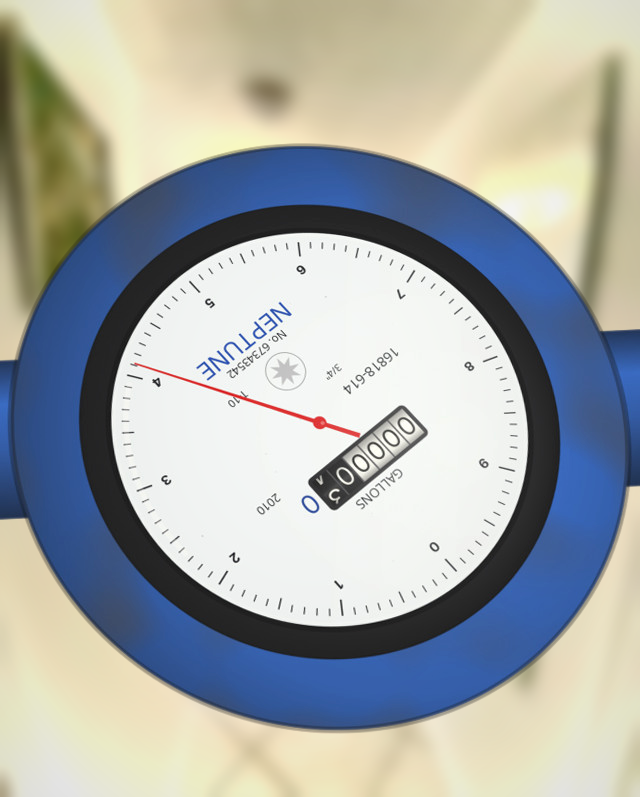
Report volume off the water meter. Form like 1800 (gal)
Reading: 34.1 (gal)
